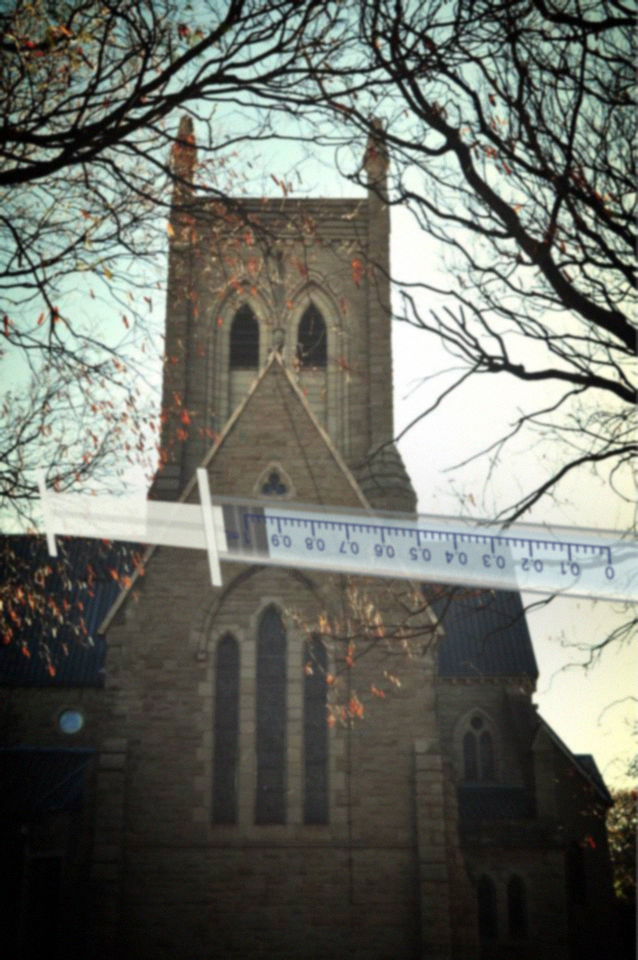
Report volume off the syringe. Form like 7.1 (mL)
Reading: 0.94 (mL)
